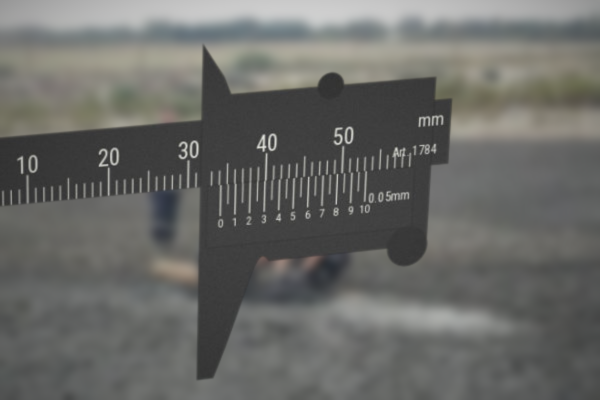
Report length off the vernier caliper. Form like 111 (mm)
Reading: 34.2 (mm)
